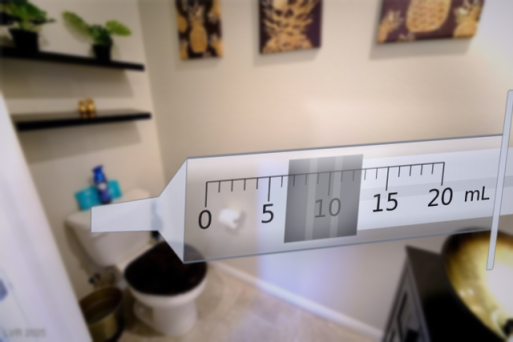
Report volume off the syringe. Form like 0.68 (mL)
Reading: 6.5 (mL)
